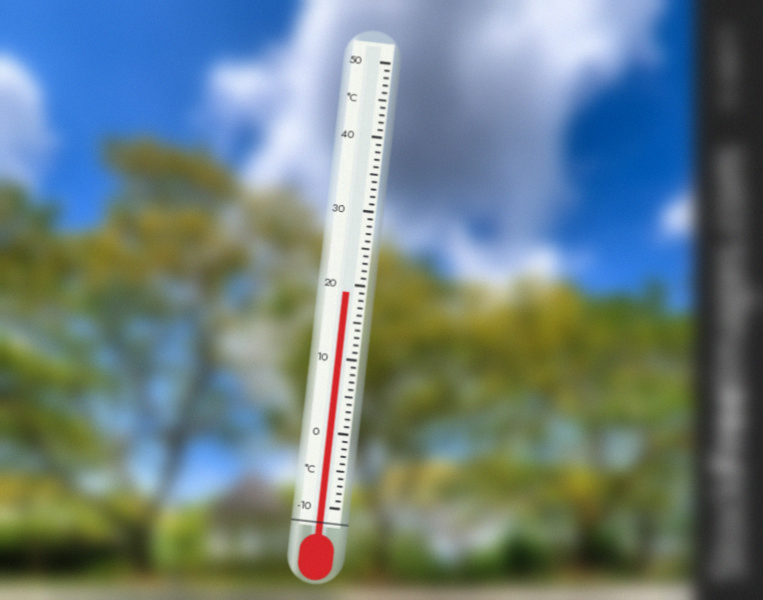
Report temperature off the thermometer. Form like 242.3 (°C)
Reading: 19 (°C)
